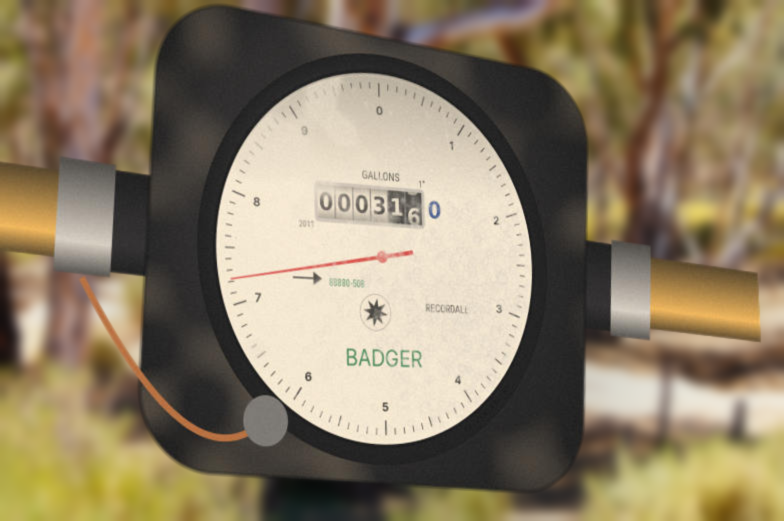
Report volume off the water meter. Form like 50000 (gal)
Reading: 3157.2 (gal)
